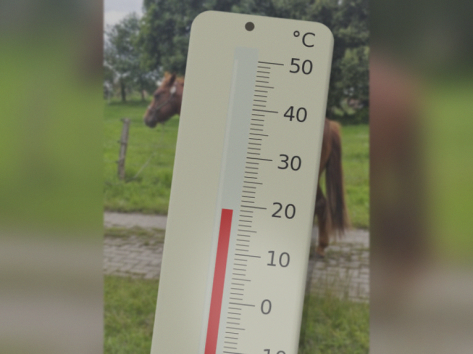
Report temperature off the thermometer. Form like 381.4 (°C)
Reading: 19 (°C)
